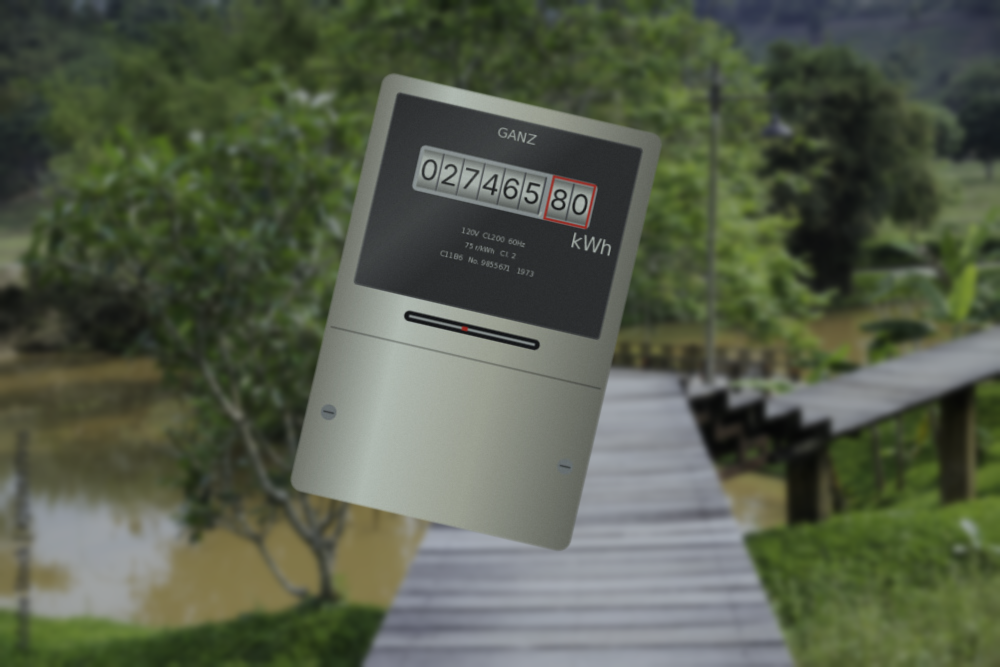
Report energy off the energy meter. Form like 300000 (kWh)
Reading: 27465.80 (kWh)
